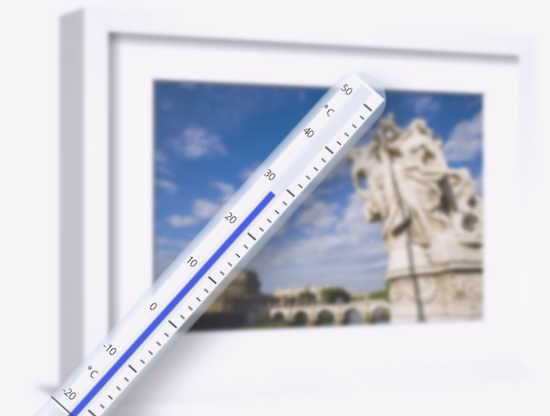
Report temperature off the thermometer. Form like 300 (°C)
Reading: 28 (°C)
